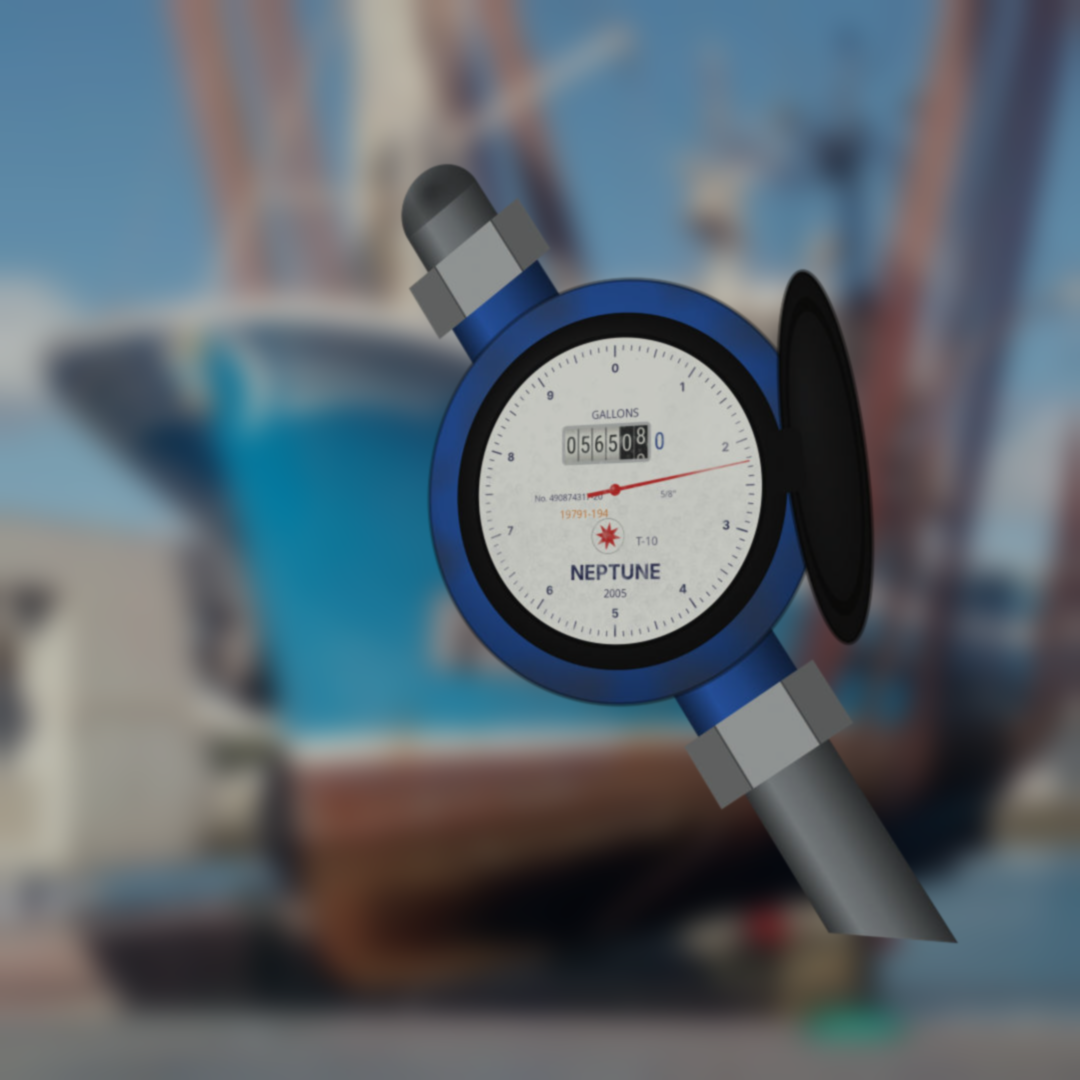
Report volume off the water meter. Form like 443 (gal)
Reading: 565082.2 (gal)
